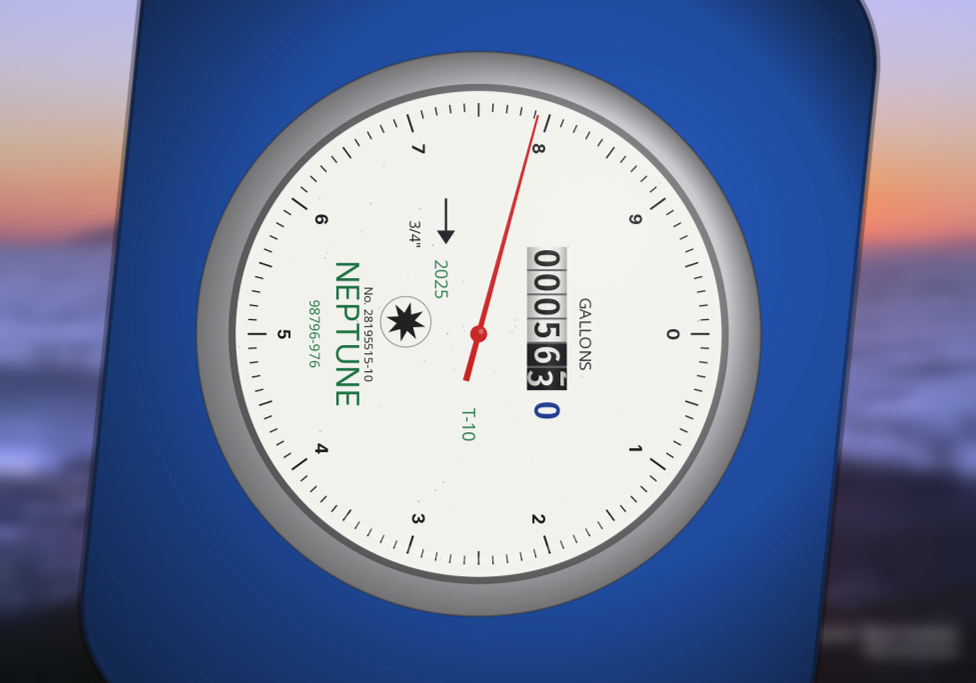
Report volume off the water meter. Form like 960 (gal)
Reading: 5627.9 (gal)
